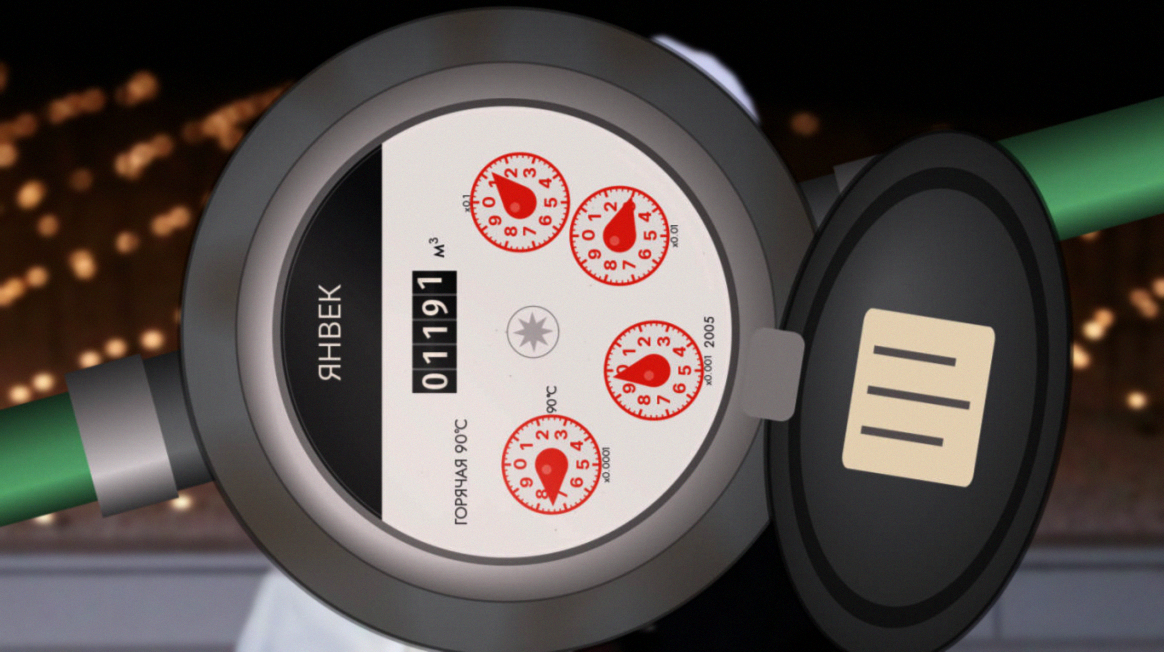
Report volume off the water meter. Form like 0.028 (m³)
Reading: 1191.1297 (m³)
